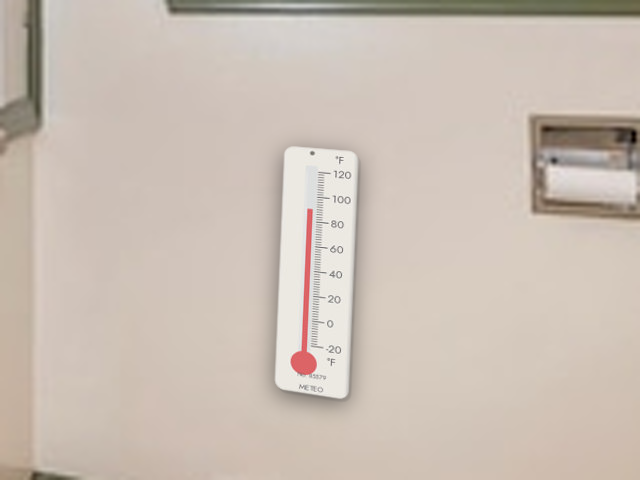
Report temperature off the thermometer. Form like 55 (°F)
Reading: 90 (°F)
